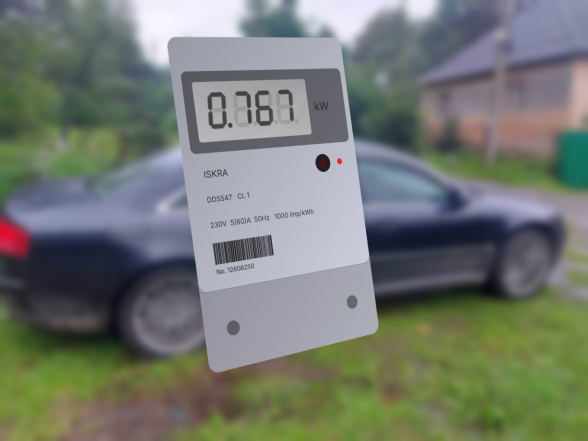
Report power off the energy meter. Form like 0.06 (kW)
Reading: 0.767 (kW)
